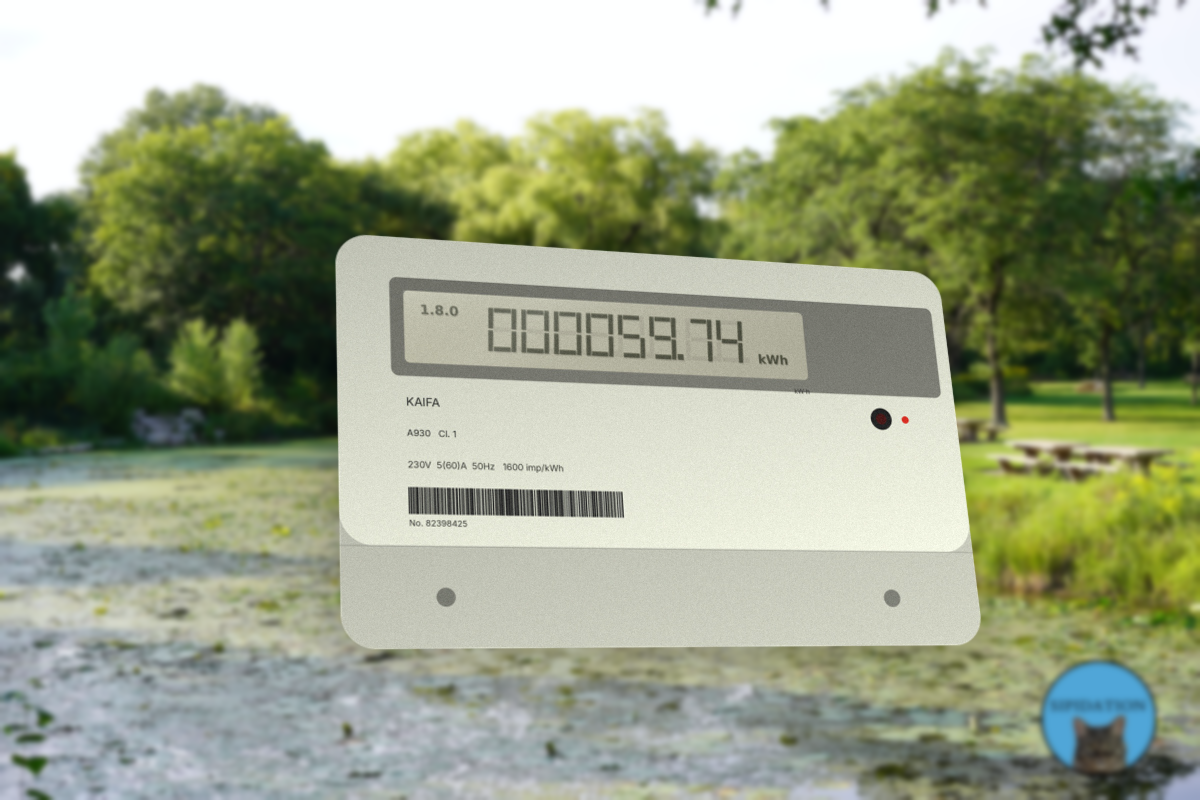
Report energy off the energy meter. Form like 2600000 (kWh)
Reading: 59.74 (kWh)
